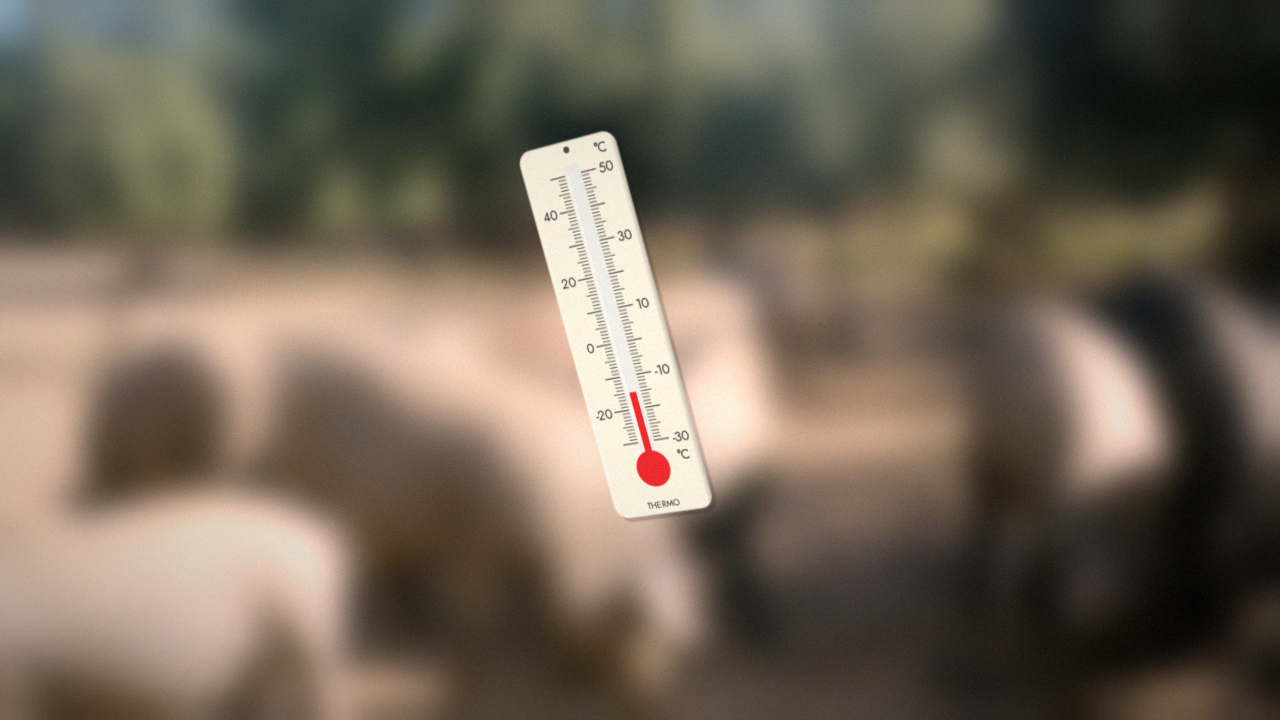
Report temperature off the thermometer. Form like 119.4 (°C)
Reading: -15 (°C)
